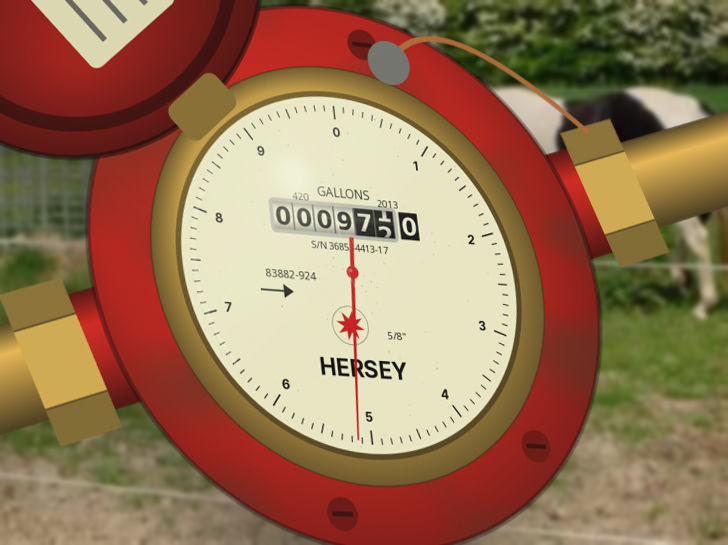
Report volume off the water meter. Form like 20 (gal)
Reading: 9715.1 (gal)
